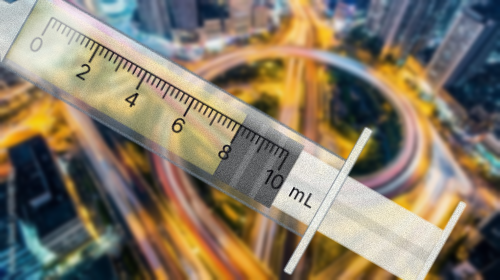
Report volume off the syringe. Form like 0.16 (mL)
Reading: 8 (mL)
